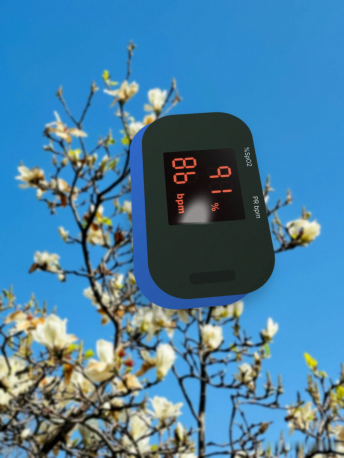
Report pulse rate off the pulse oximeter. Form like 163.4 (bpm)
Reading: 86 (bpm)
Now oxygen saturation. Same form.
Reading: 91 (%)
